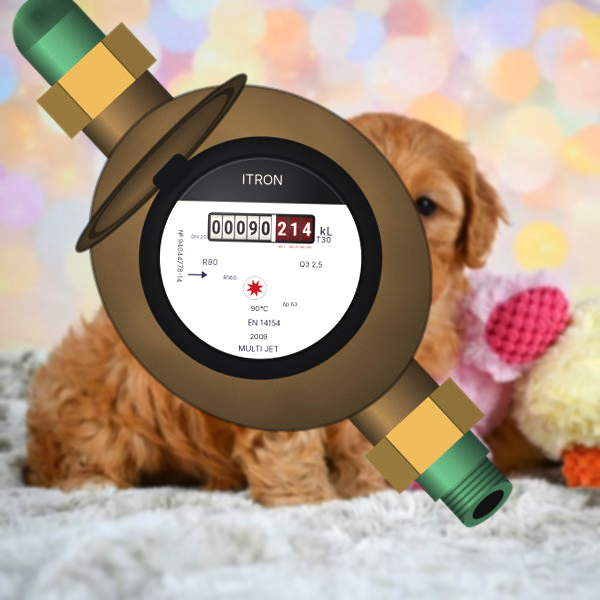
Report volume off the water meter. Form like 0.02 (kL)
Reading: 90.214 (kL)
